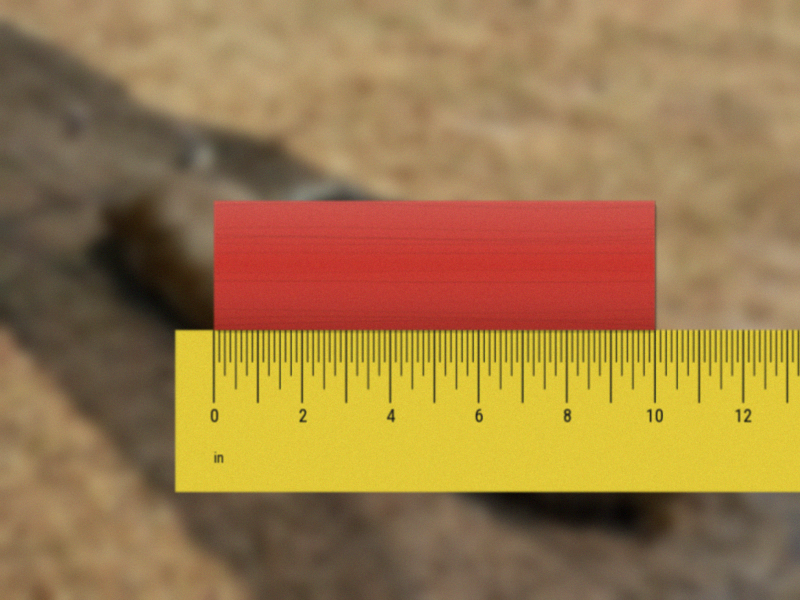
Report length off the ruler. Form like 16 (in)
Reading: 10 (in)
